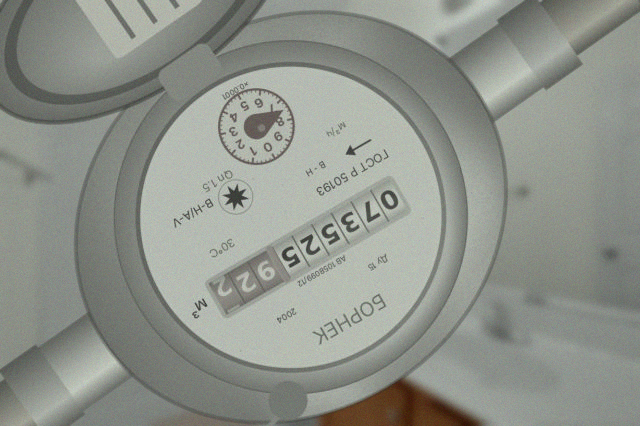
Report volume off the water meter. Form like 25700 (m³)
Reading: 73525.9217 (m³)
